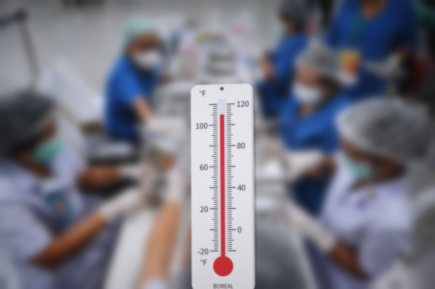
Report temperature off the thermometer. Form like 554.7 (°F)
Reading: 110 (°F)
